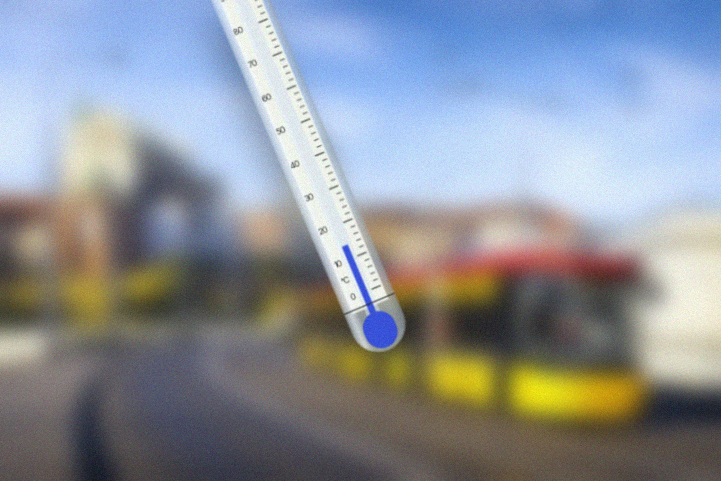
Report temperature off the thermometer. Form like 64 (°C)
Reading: 14 (°C)
